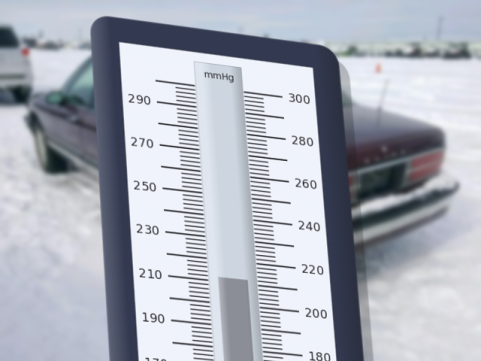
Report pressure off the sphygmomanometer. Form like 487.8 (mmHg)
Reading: 212 (mmHg)
